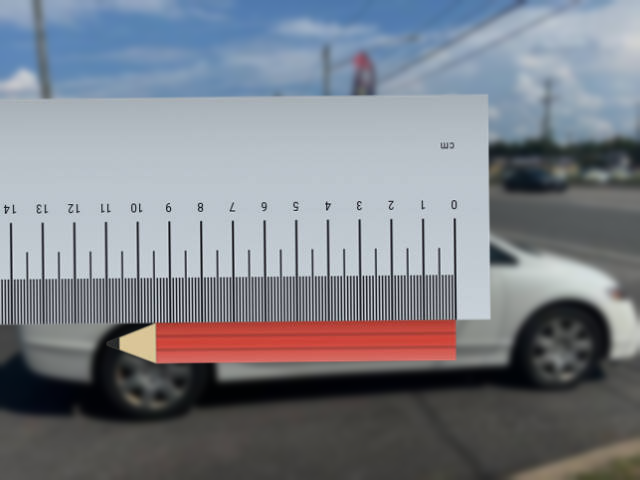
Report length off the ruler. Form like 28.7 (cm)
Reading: 11 (cm)
